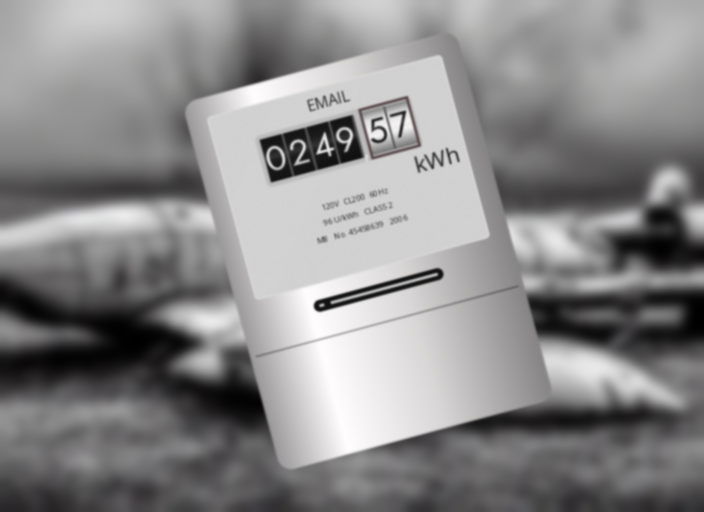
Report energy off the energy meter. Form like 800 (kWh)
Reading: 249.57 (kWh)
